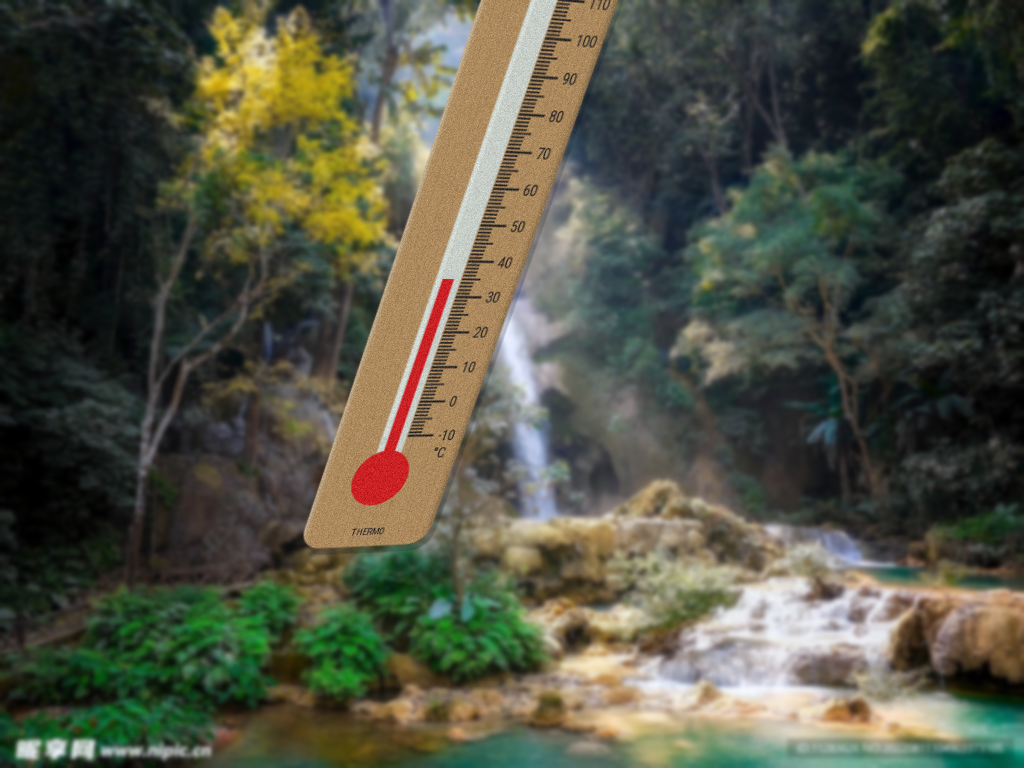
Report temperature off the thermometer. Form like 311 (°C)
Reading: 35 (°C)
